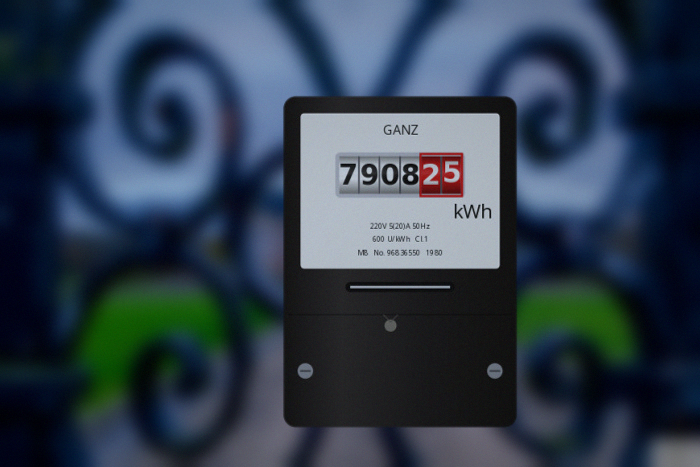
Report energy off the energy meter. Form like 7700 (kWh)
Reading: 7908.25 (kWh)
